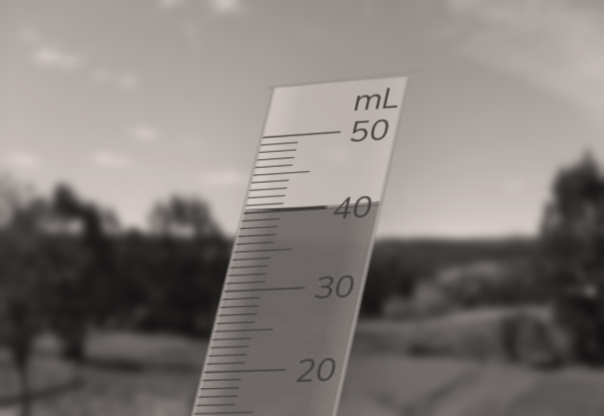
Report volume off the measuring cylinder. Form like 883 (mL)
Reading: 40 (mL)
